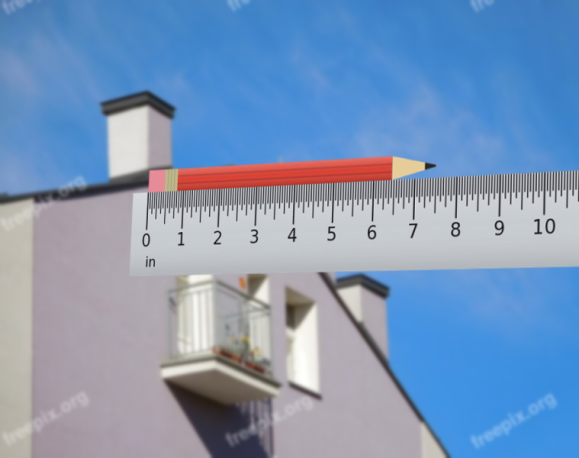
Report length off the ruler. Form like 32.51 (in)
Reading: 7.5 (in)
